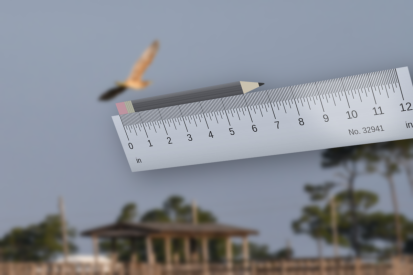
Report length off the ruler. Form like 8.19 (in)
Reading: 7 (in)
